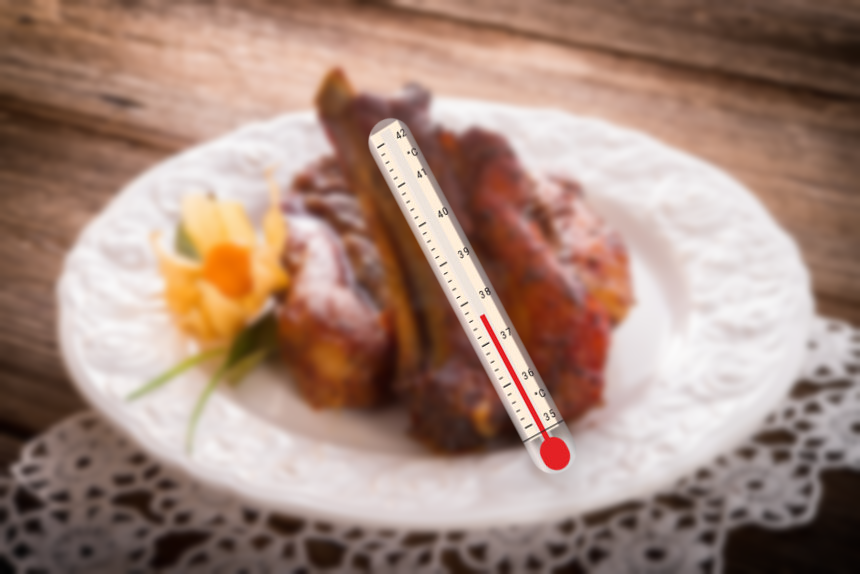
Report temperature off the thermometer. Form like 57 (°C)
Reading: 37.6 (°C)
